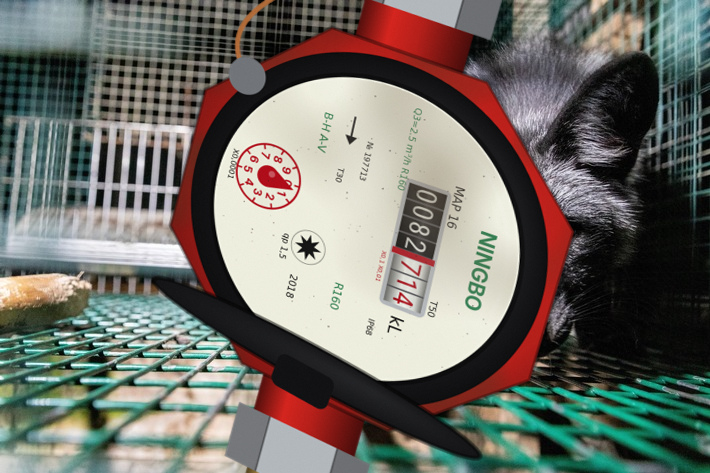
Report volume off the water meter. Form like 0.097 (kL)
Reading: 82.7140 (kL)
